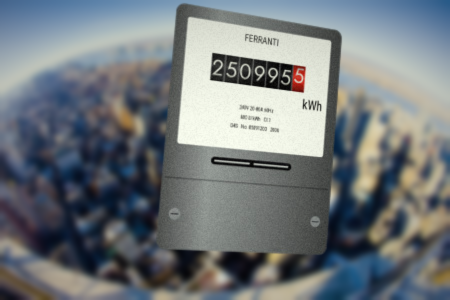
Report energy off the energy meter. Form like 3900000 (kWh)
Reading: 250995.5 (kWh)
